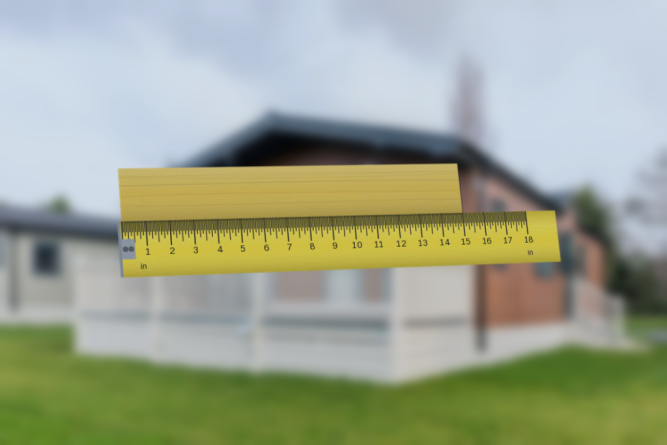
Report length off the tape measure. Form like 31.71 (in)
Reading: 15 (in)
